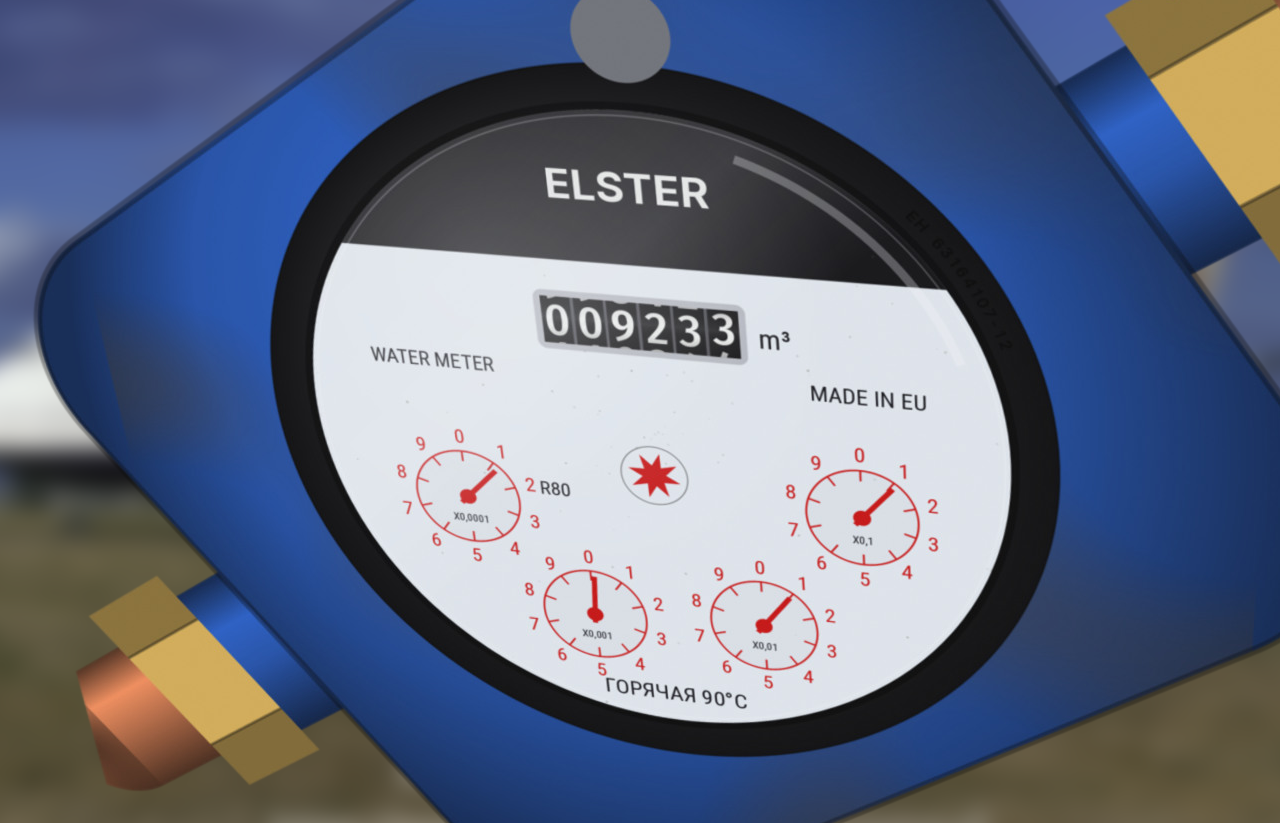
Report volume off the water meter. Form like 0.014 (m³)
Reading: 9233.1101 (m³)
